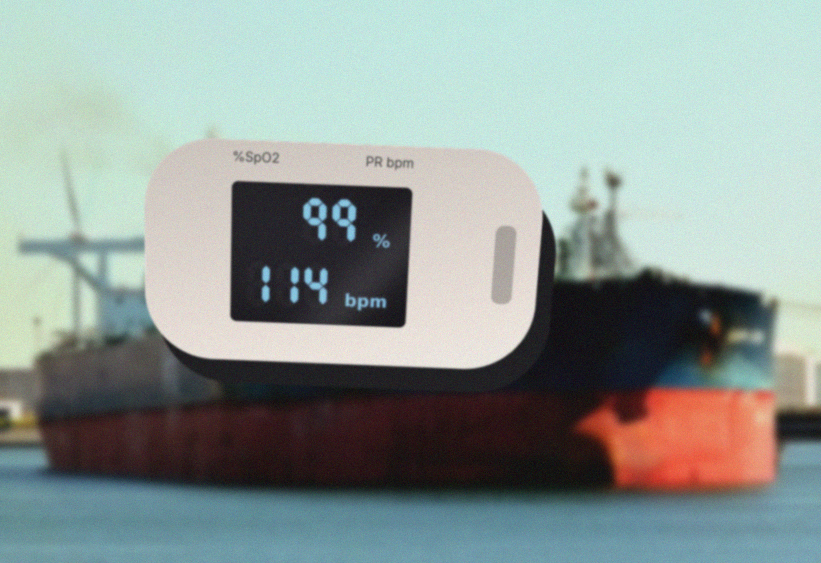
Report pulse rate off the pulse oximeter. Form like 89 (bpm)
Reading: 114 (bpm)
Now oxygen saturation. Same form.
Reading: 99 (%)
